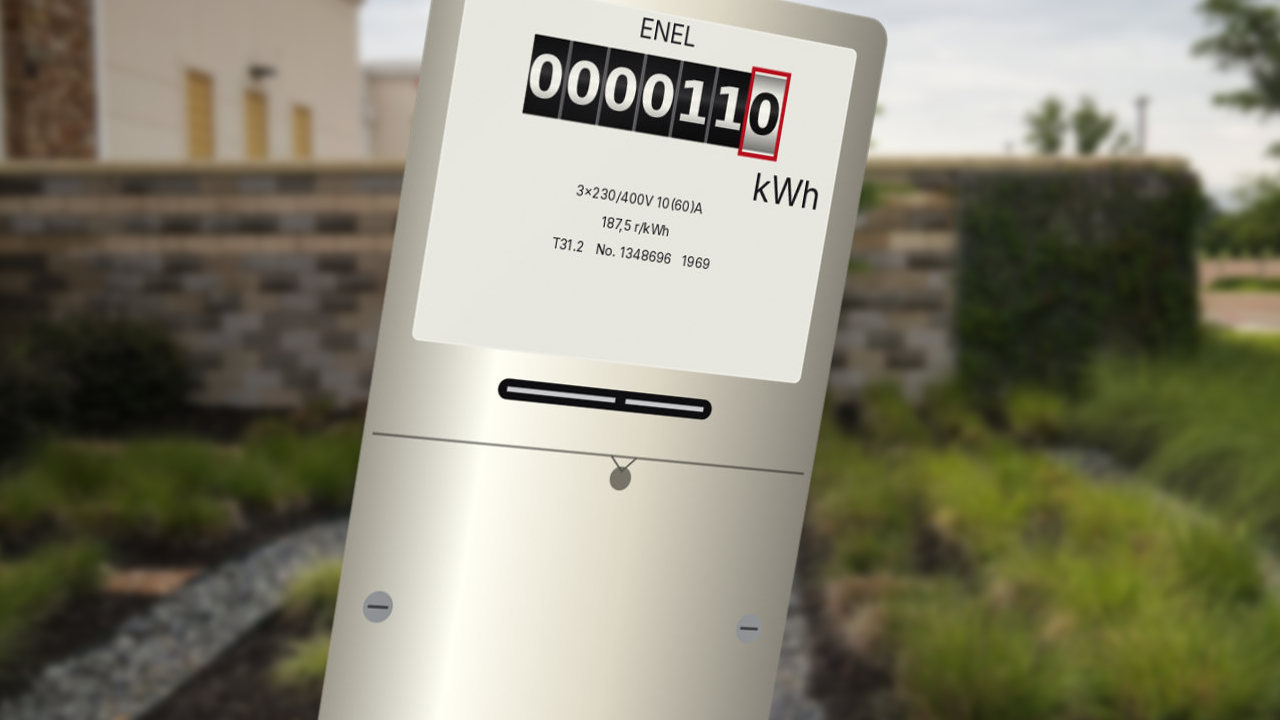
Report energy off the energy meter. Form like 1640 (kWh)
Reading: 11.0 (kWh)
